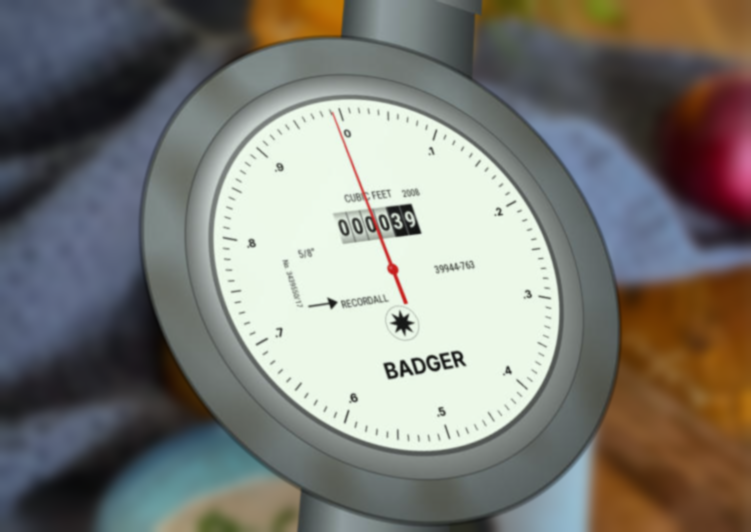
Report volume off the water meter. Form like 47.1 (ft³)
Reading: 38.99 (ft³)
